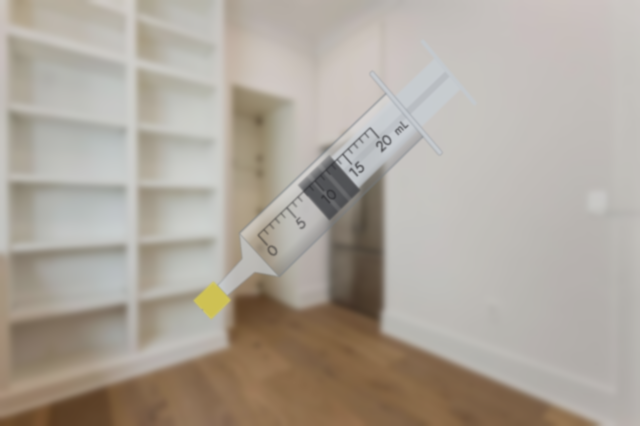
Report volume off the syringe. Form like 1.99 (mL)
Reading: 8 (mL)
